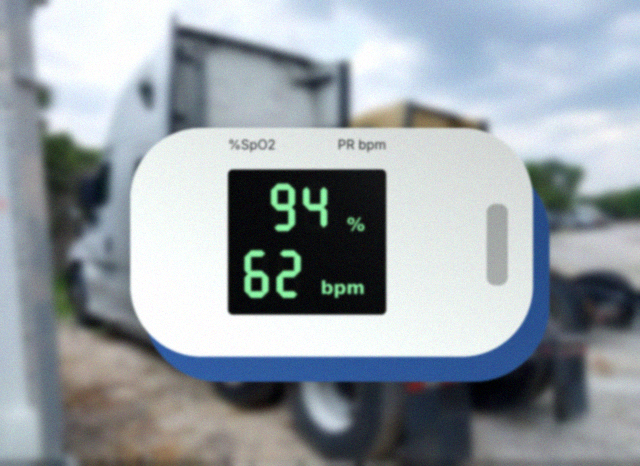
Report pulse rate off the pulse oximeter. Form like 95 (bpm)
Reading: 62 (bpm)
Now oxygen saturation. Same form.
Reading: 94 (%)
